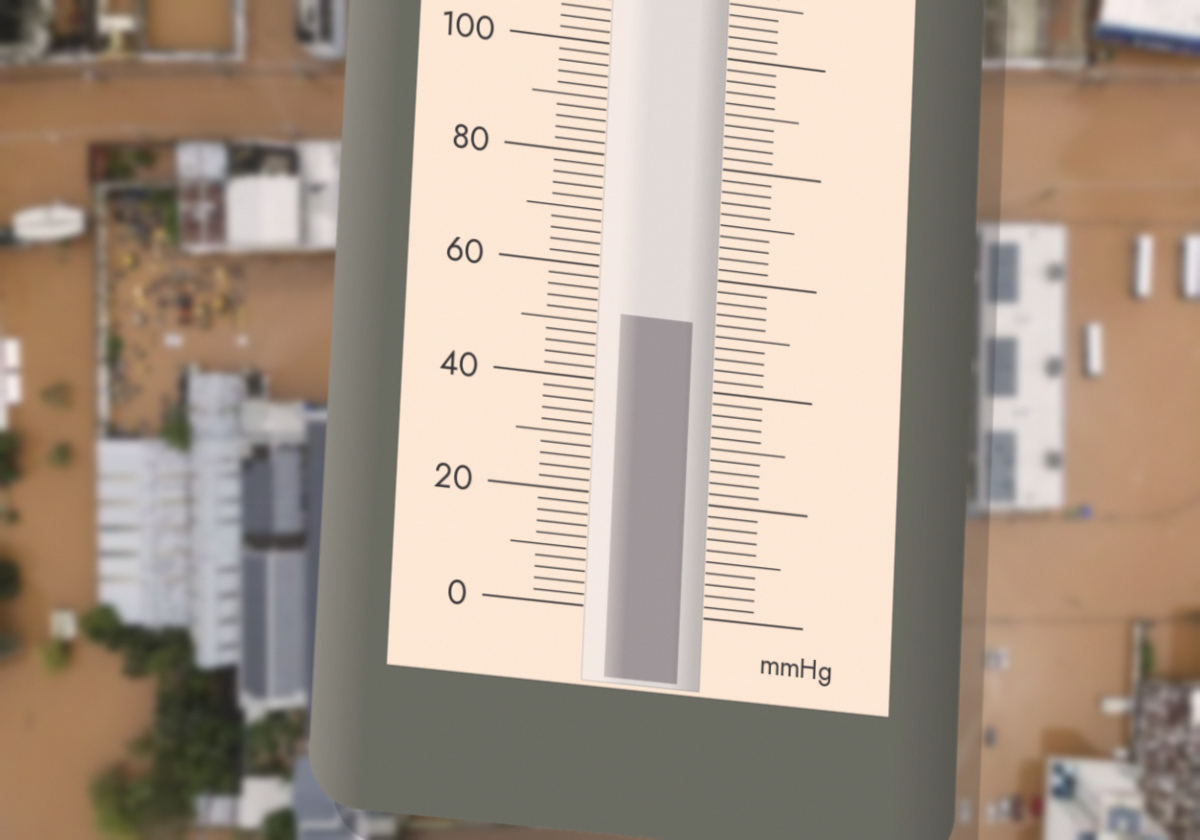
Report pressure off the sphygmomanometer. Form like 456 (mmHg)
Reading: 52 (mmHg)
